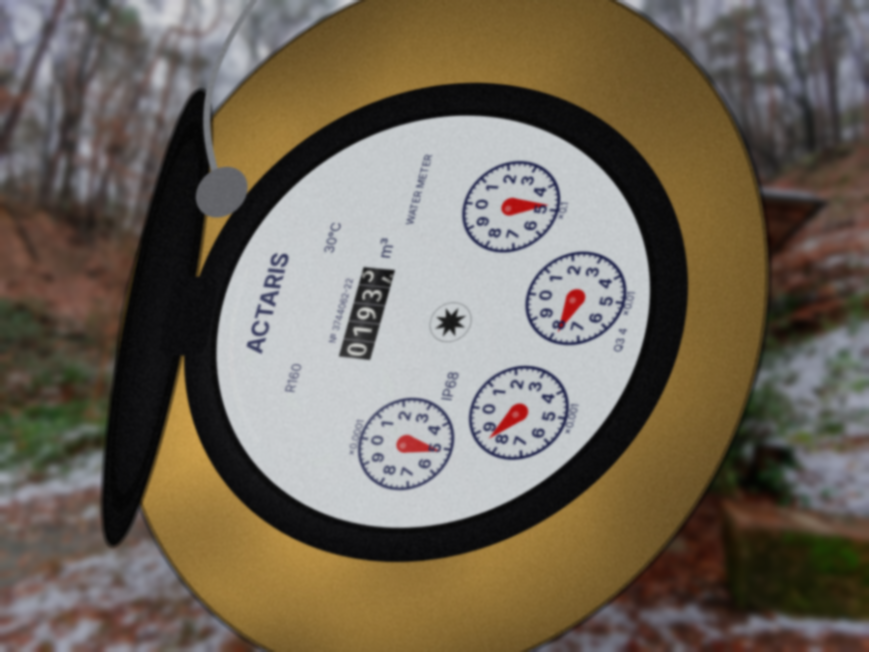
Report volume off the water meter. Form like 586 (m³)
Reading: 1933.4785 (m³)
